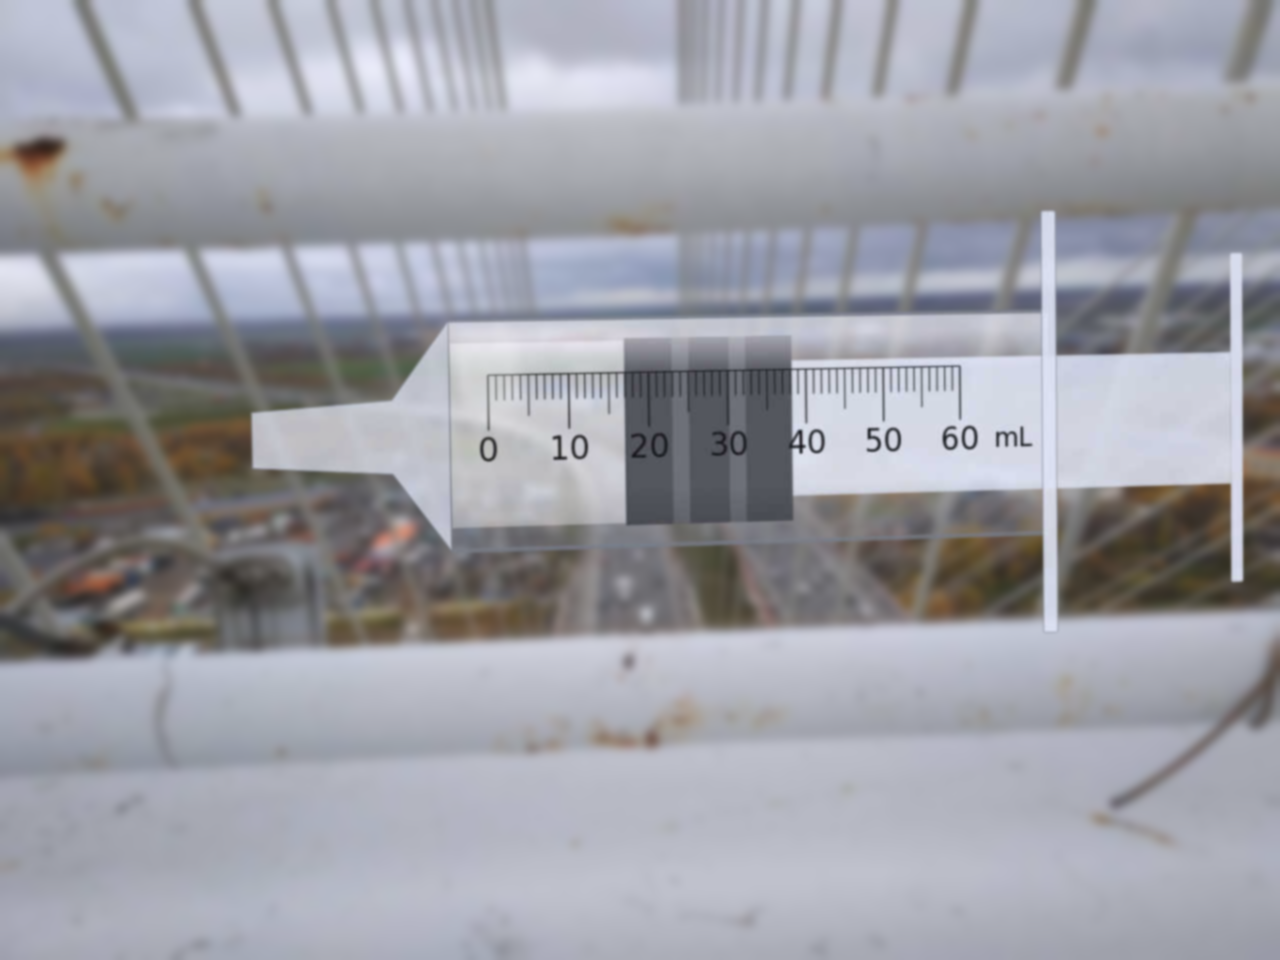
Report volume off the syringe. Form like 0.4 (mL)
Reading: 17 (mL)
